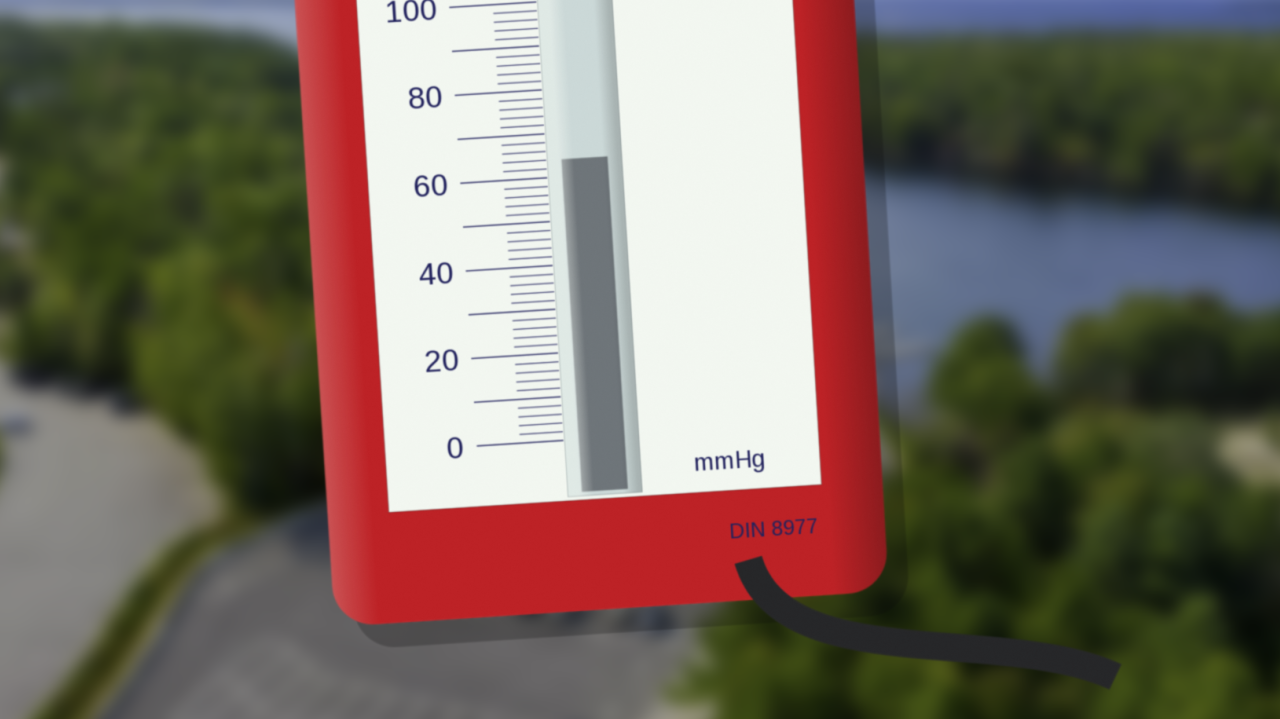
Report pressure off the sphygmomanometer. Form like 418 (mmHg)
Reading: 64 (mmHg)
